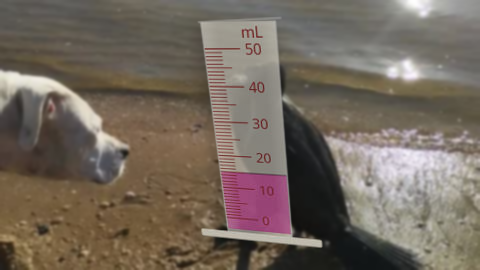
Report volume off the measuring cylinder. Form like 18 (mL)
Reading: 15 (mL)
